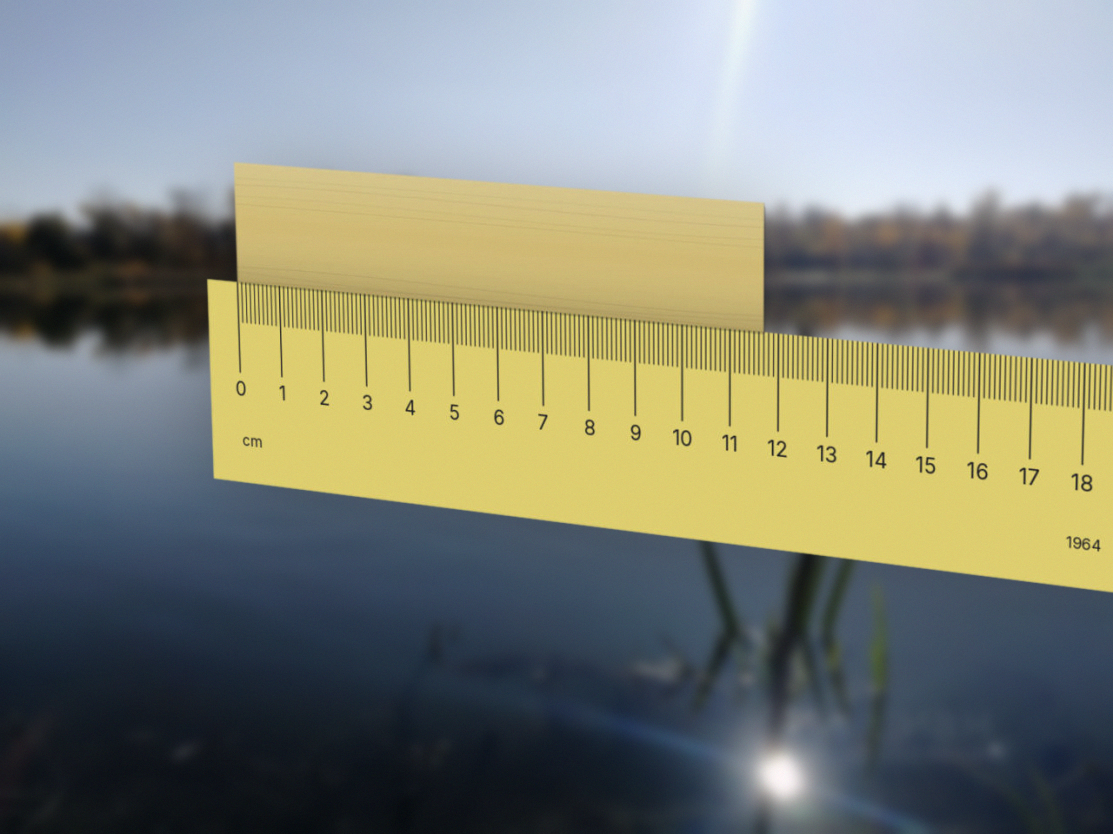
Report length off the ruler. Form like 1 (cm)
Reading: 11.7 (cm)
